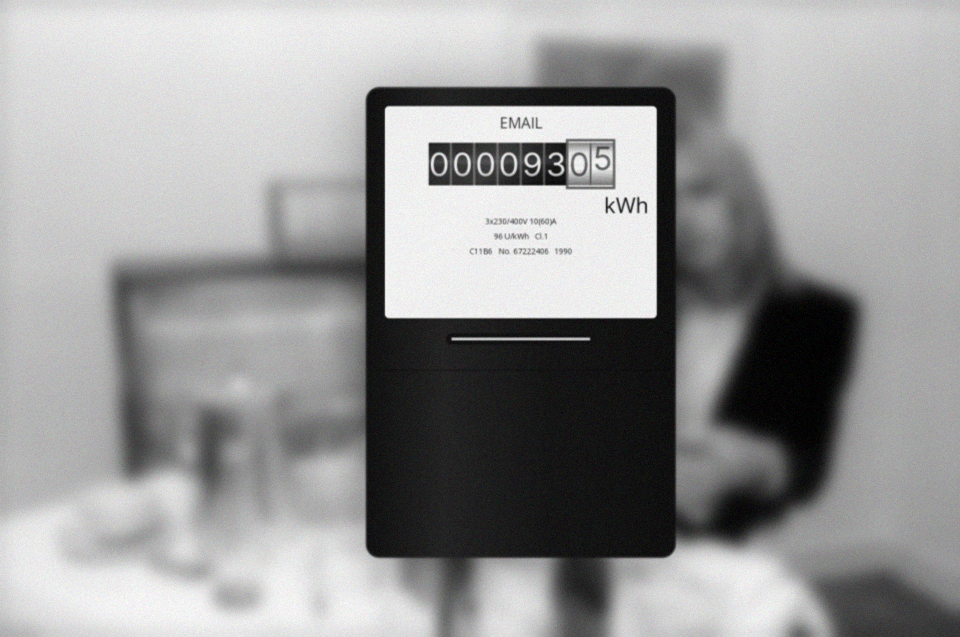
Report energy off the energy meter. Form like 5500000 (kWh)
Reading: 93.05 (kWh)
